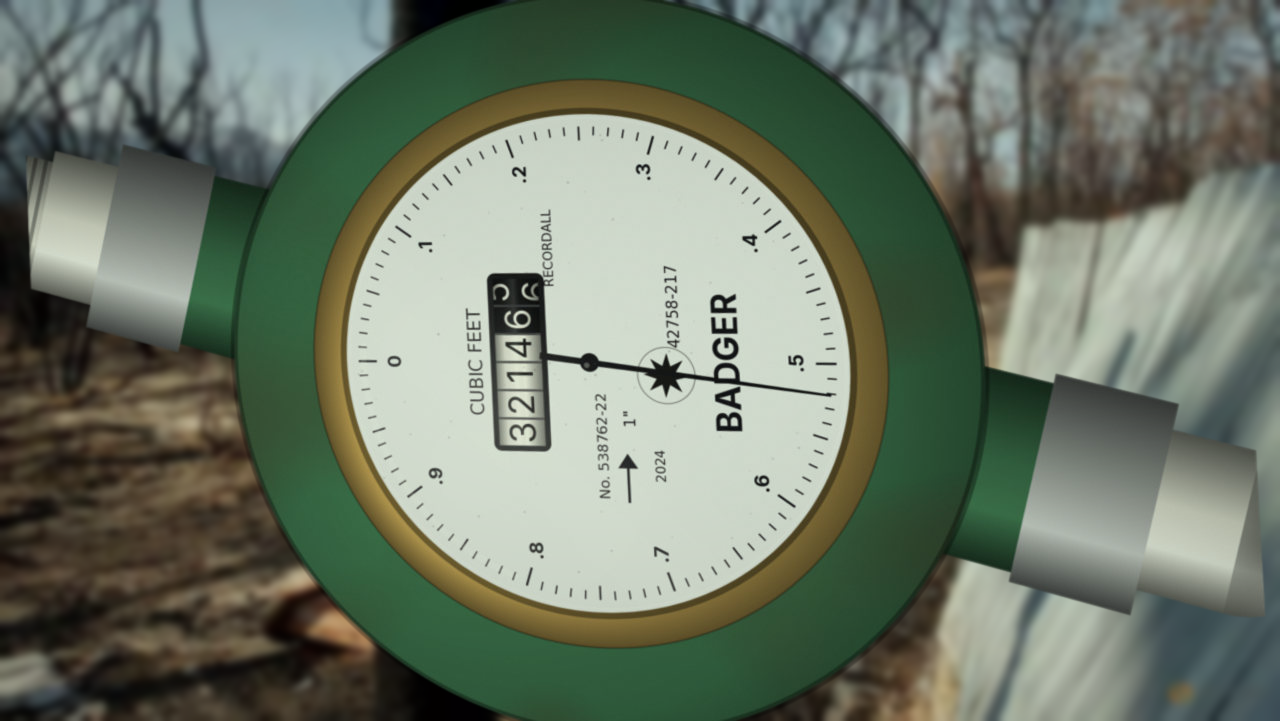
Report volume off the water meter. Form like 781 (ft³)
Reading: 321465.52 (ft³)
